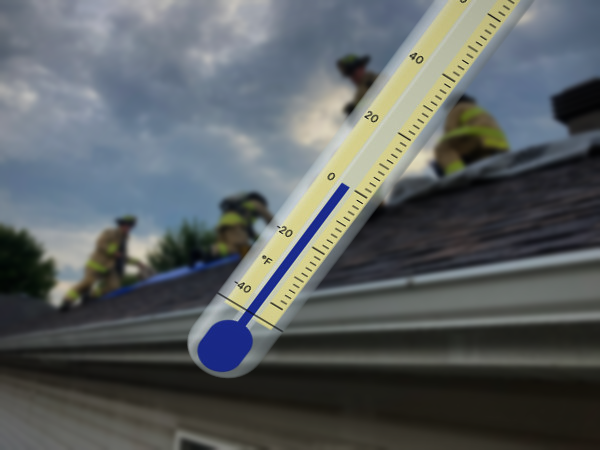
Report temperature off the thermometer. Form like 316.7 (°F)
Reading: 0 (°F)
